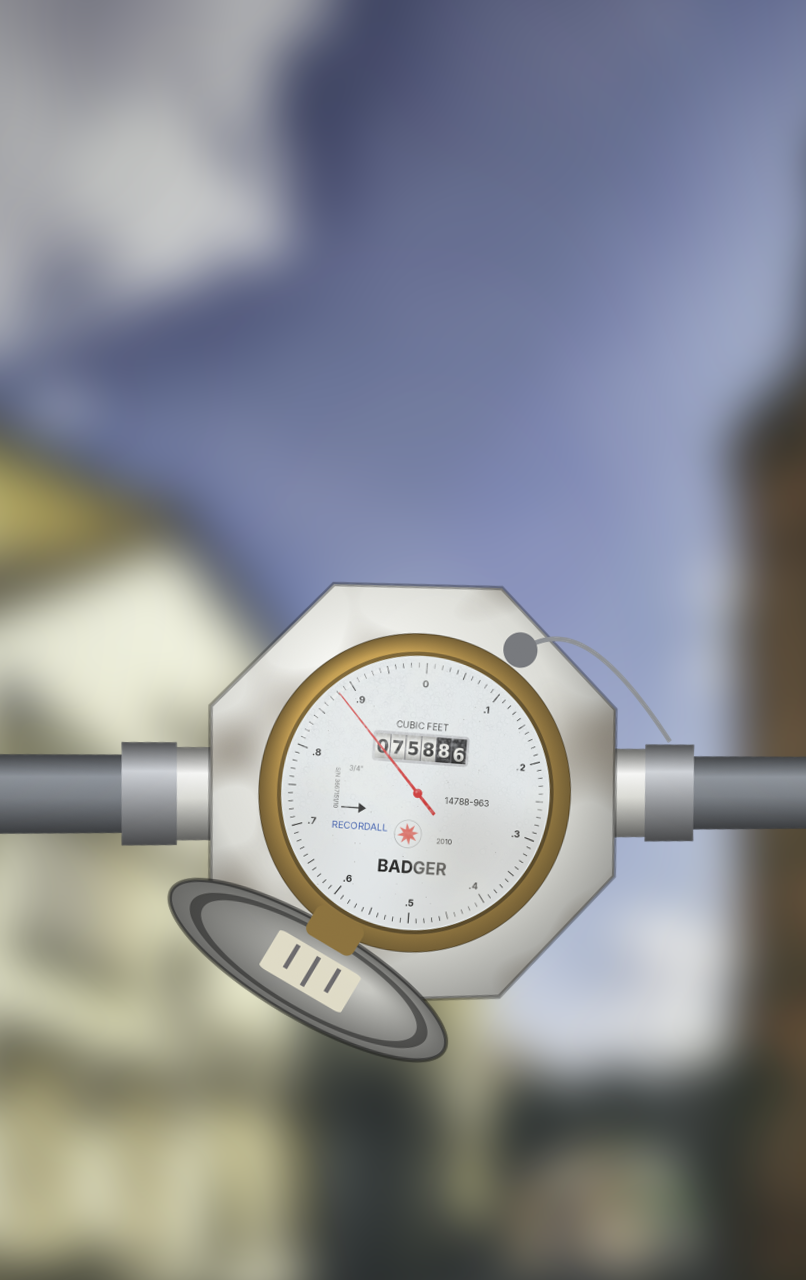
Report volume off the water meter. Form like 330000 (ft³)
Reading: 75885.88 (ft³)
